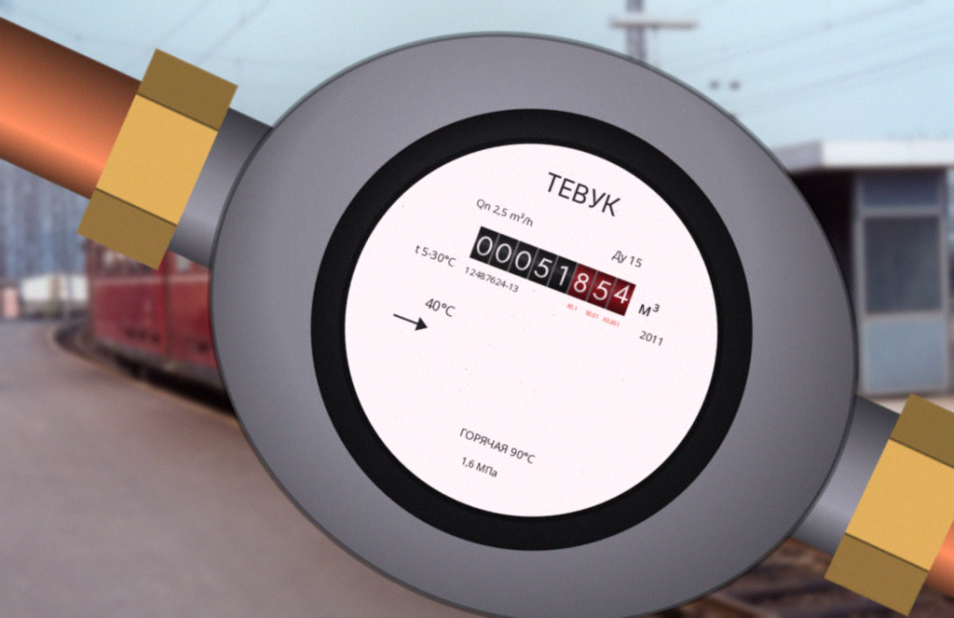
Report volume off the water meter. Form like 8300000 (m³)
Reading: 51.854 (m³)
